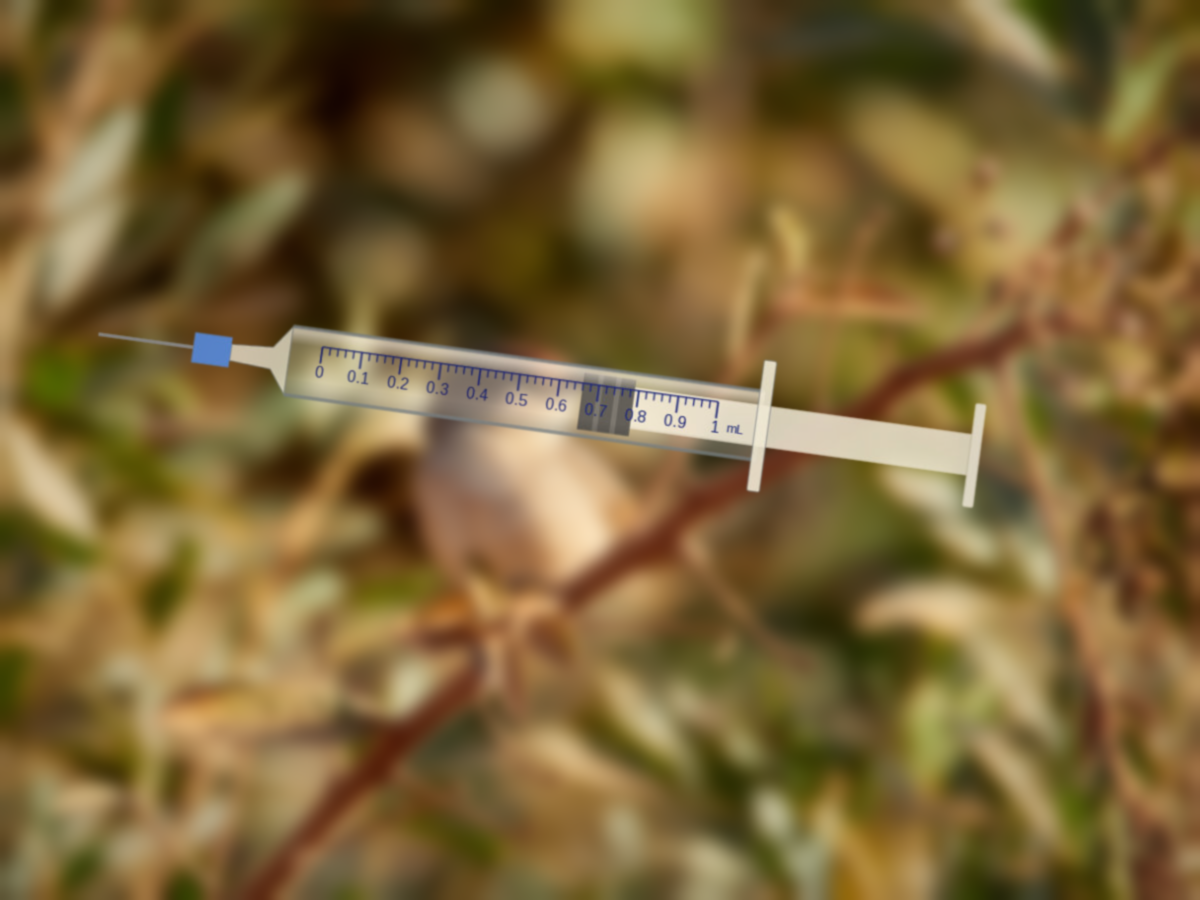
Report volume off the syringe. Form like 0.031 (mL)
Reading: 0.66 (mL)
